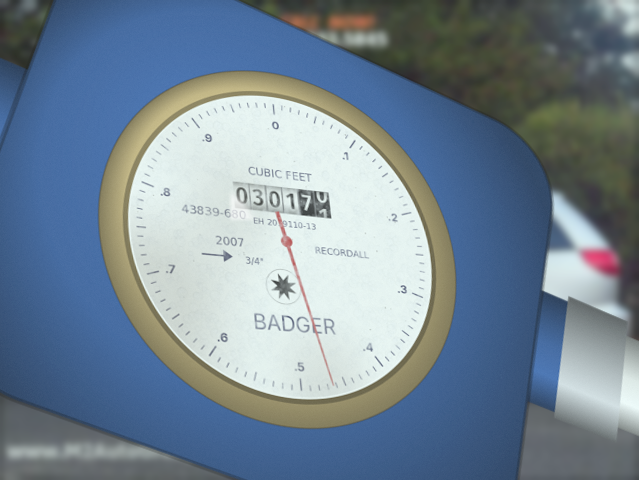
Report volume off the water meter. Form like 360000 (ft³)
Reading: 30170.46 (ft³)
